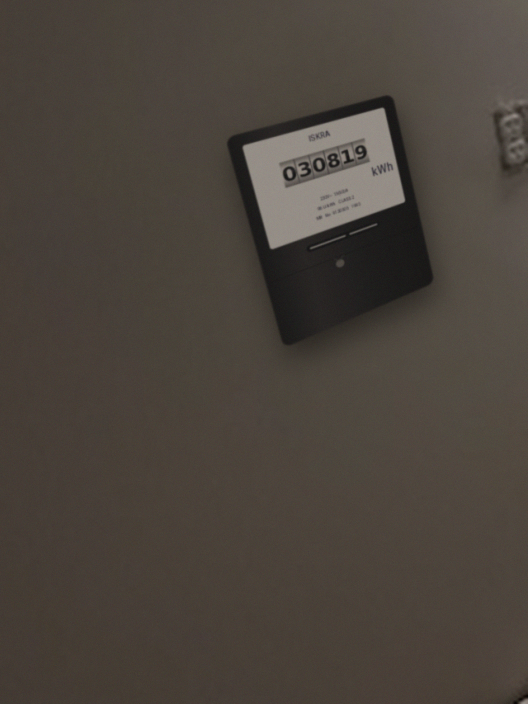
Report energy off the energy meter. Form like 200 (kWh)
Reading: 30819 (kWh)
